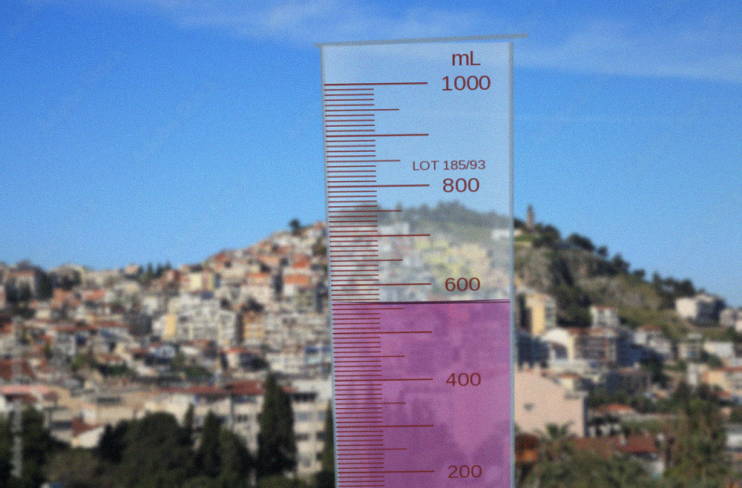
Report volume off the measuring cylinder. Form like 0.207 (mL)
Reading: 560 (mL)
